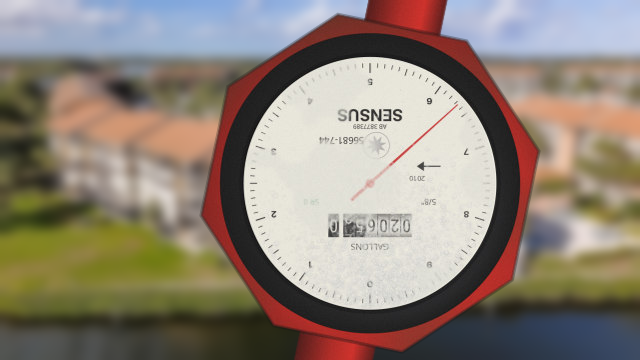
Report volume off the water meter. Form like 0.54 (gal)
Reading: 206526.3 (gal)
